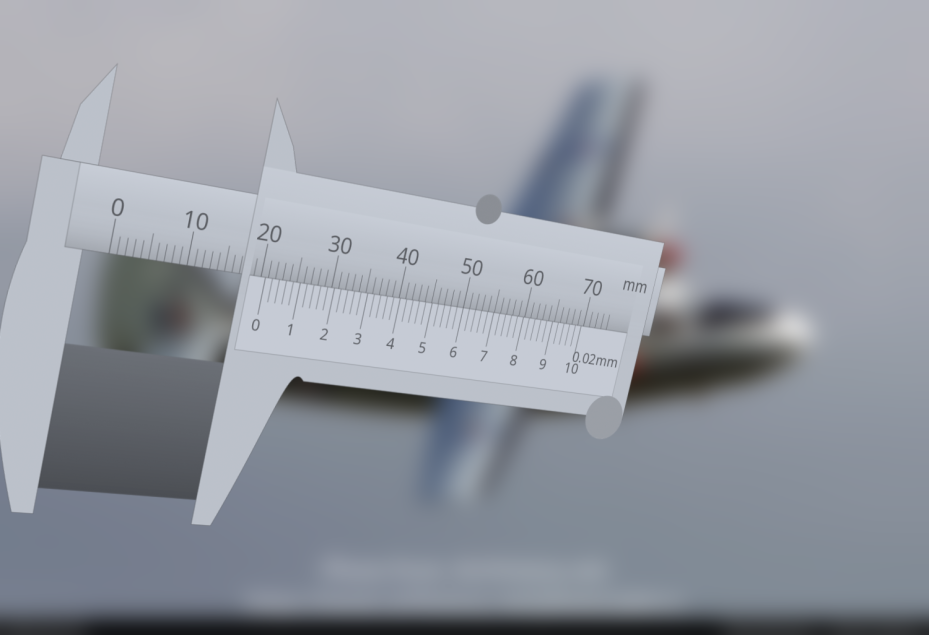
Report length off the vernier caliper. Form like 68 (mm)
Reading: 20.6 (mm)
